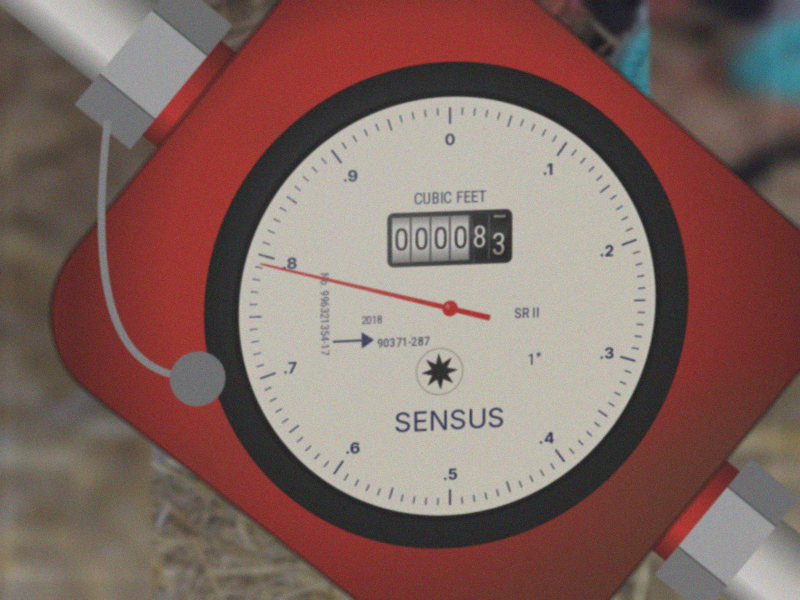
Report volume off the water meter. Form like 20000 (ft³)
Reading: 82.79 (ft³)
